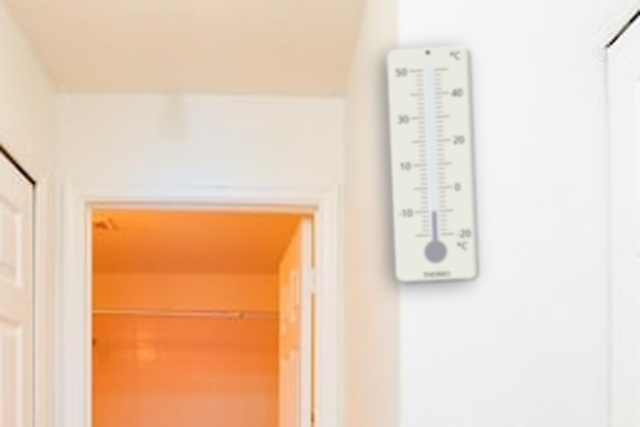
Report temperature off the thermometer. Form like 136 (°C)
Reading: -10 (°C)
